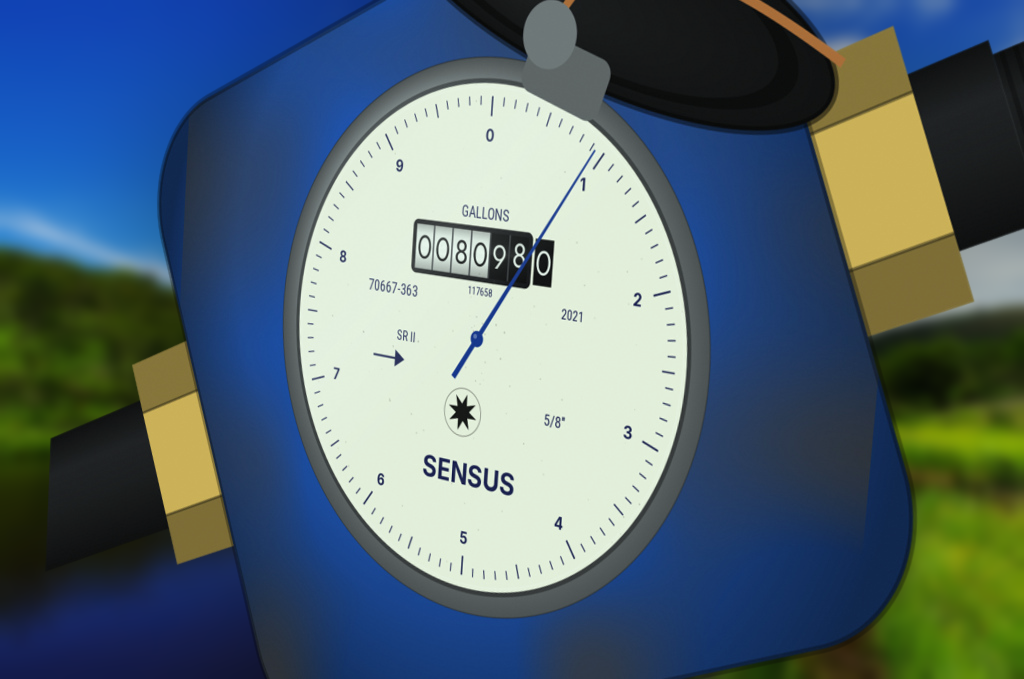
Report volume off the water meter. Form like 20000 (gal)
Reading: 80980.9 (gal)
